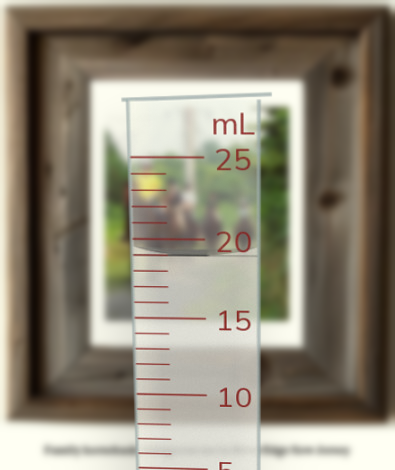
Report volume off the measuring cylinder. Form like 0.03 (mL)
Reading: 19 (mL)
